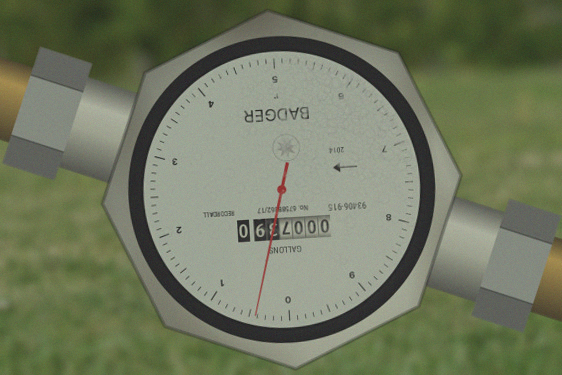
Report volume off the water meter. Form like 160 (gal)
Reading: 7390.4 (gal)
